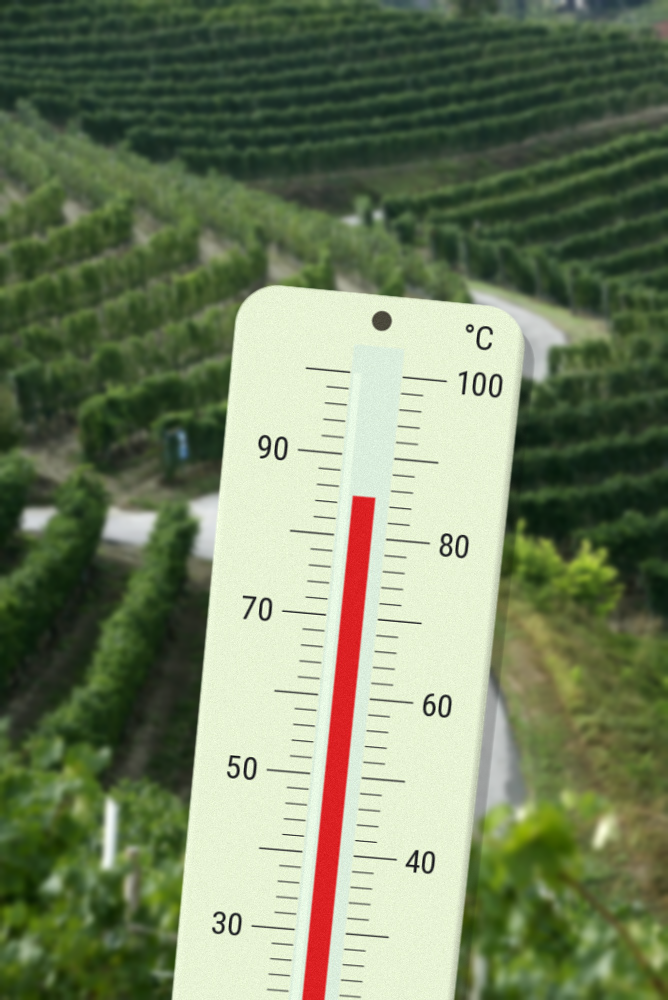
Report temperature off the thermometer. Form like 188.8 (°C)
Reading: 85 (°C)
